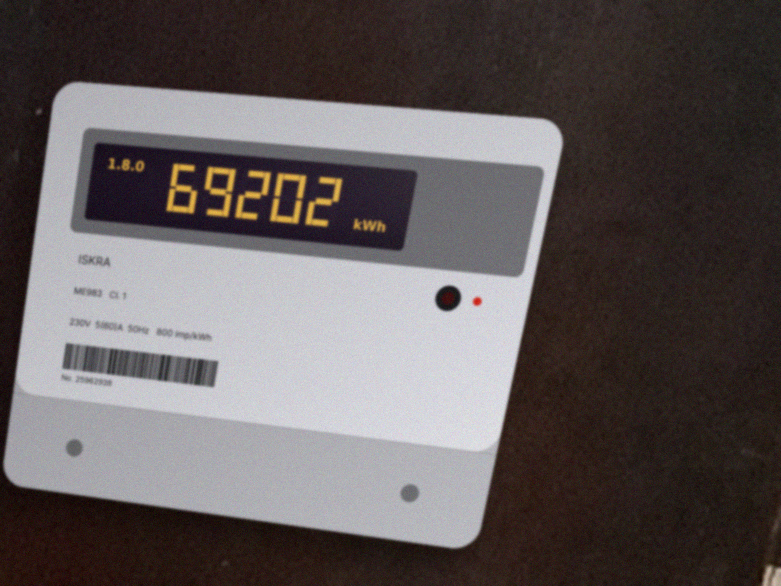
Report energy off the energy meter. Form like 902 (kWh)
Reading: 69202 (kWh)
